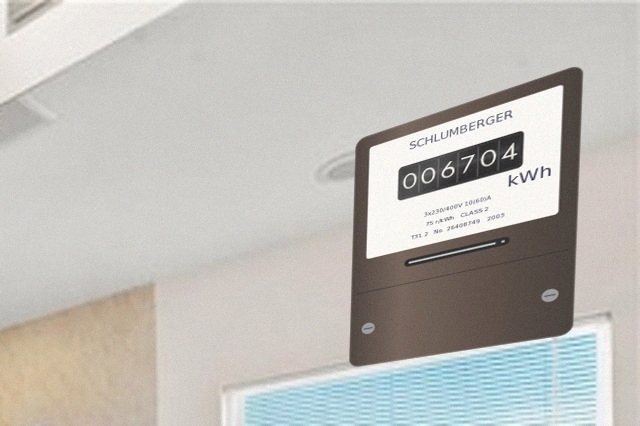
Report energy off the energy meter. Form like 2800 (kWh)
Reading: 6704 (kWh)
